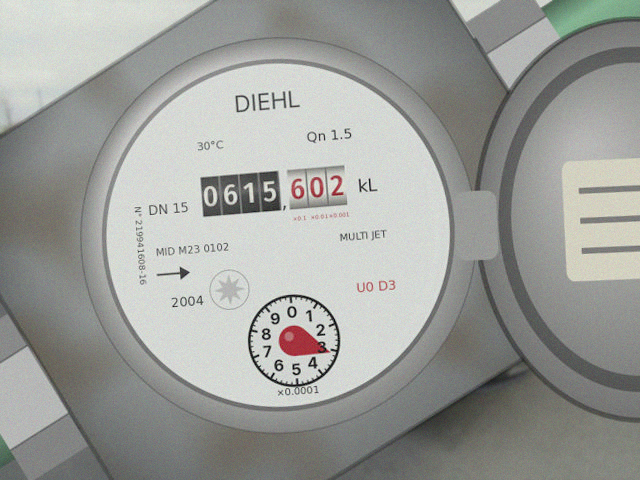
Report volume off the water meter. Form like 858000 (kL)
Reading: 615.6023 (kL)
